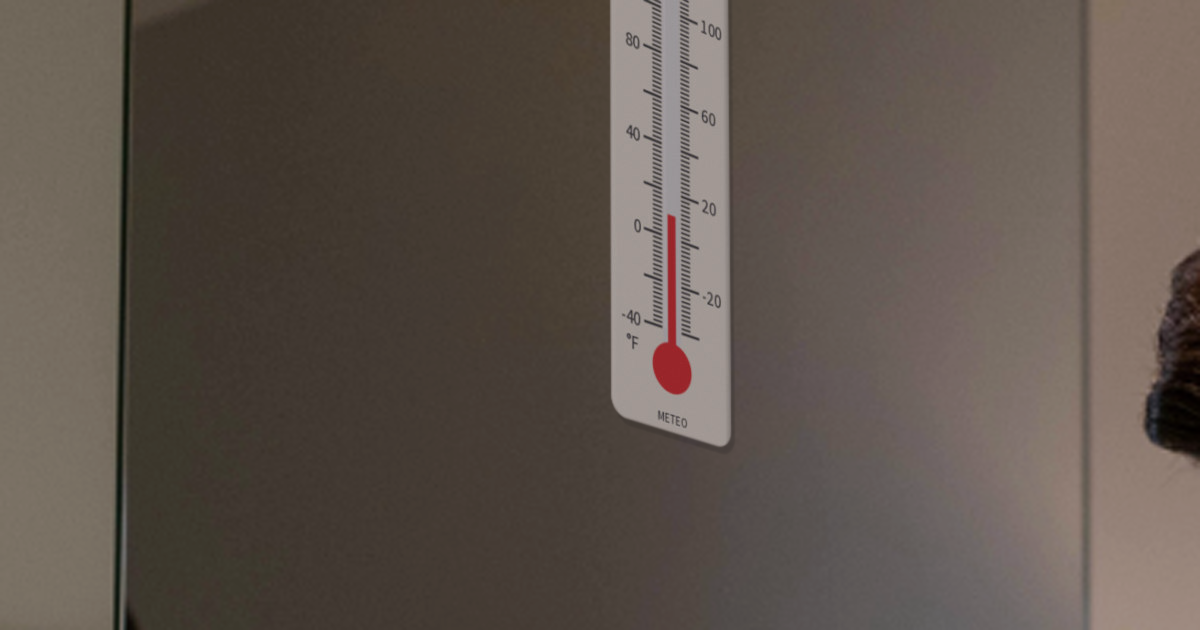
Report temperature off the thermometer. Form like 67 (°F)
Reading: 10 (°F)
